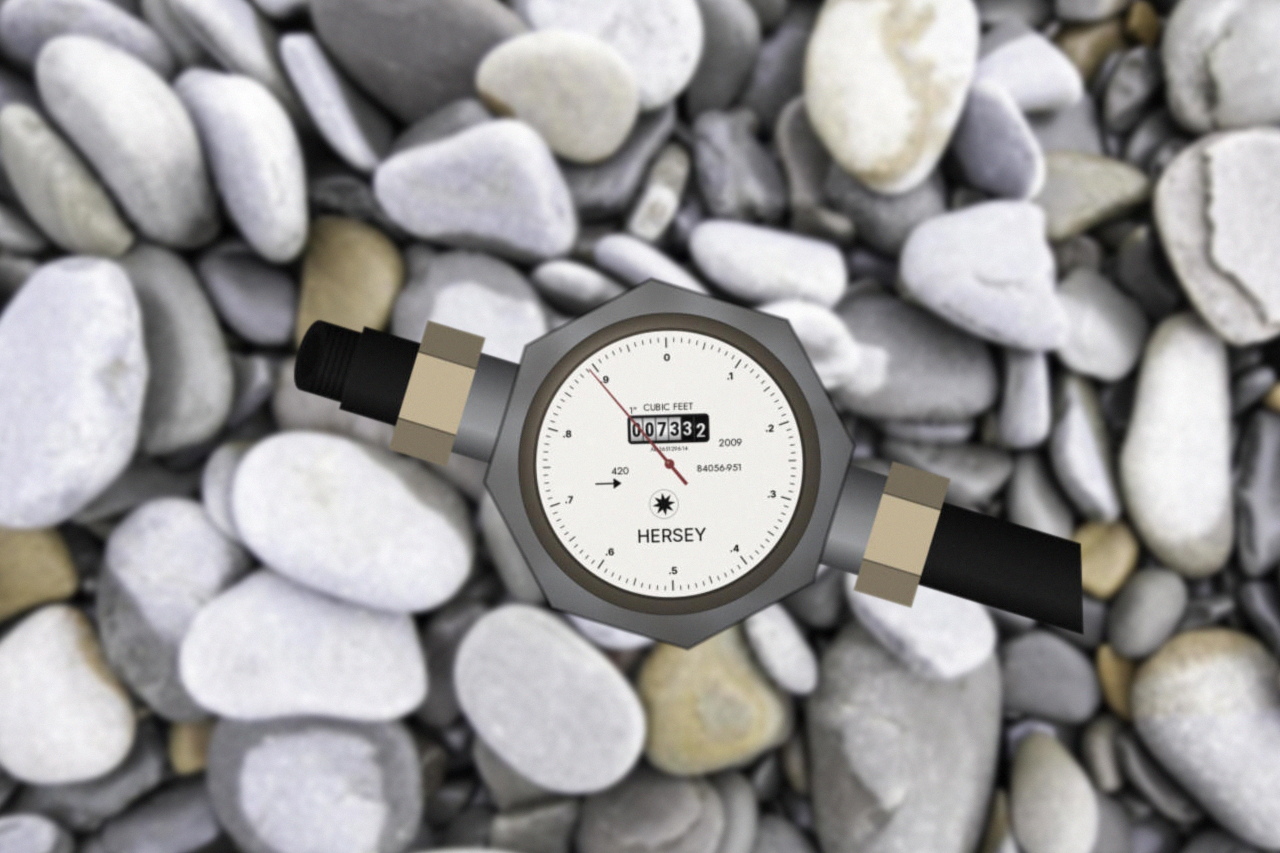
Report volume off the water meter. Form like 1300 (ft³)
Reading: 7331.89 (ft³)
